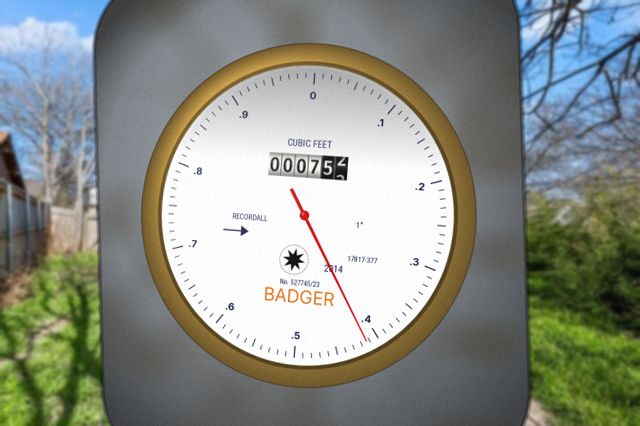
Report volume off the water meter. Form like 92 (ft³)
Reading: 752.41 (ft³)
